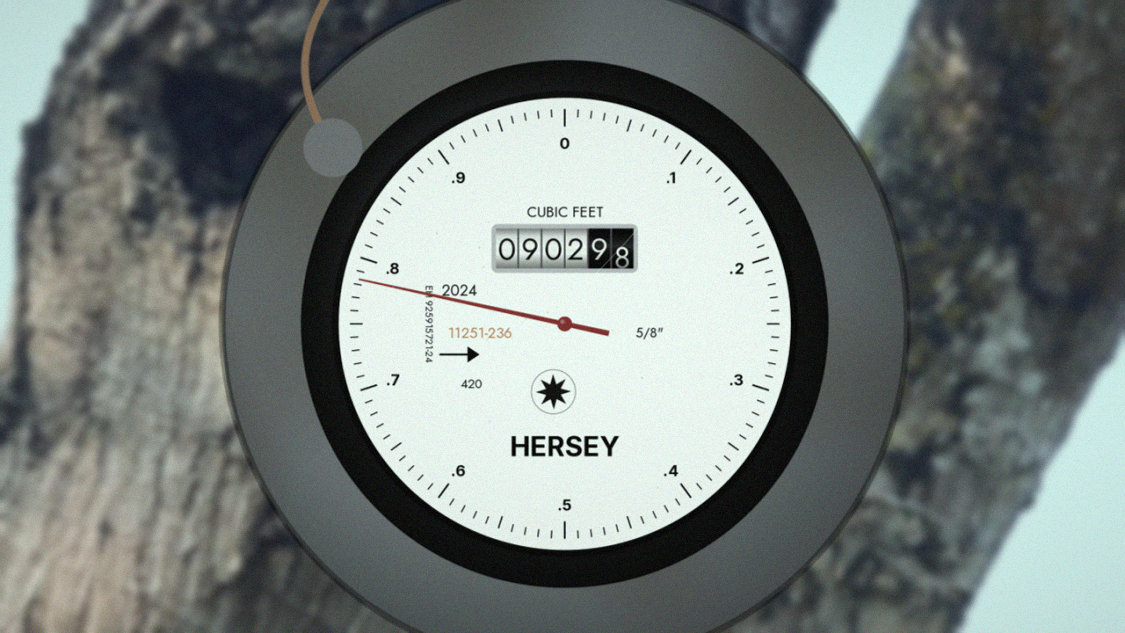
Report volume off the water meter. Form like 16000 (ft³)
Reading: 90297.78 (ft³)
